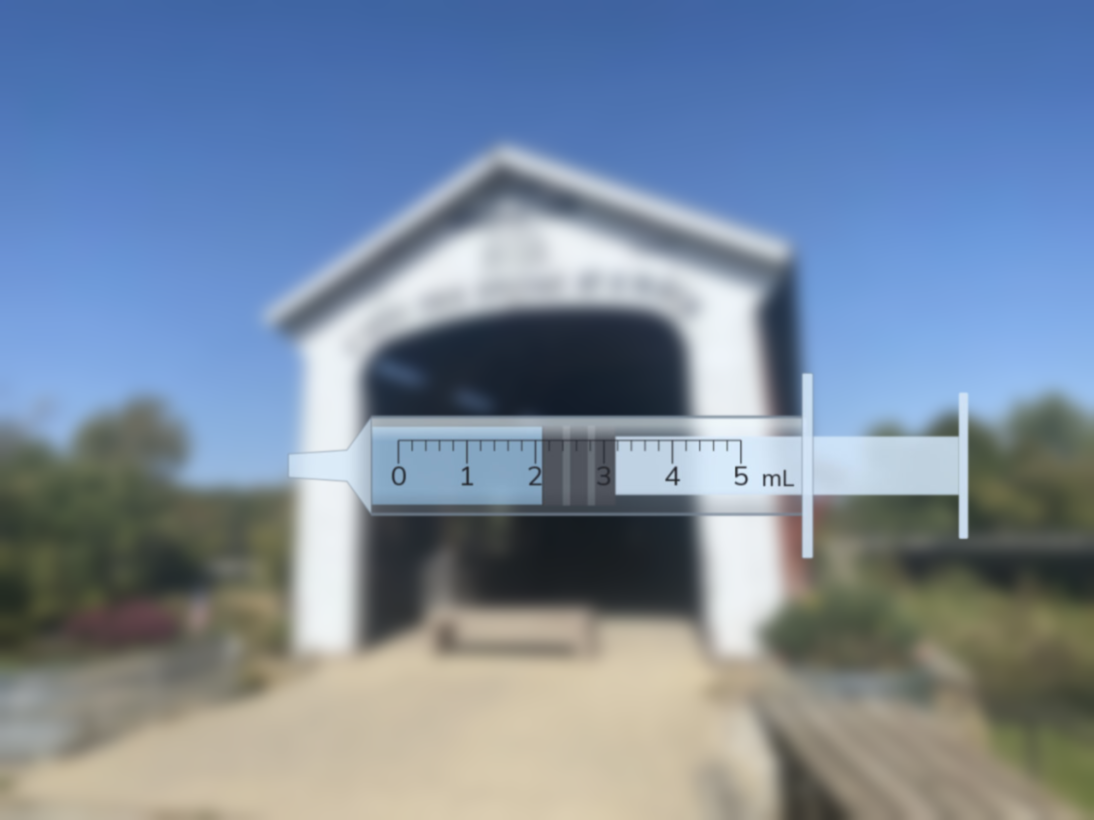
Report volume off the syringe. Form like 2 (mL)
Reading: 2.1 (mL)
